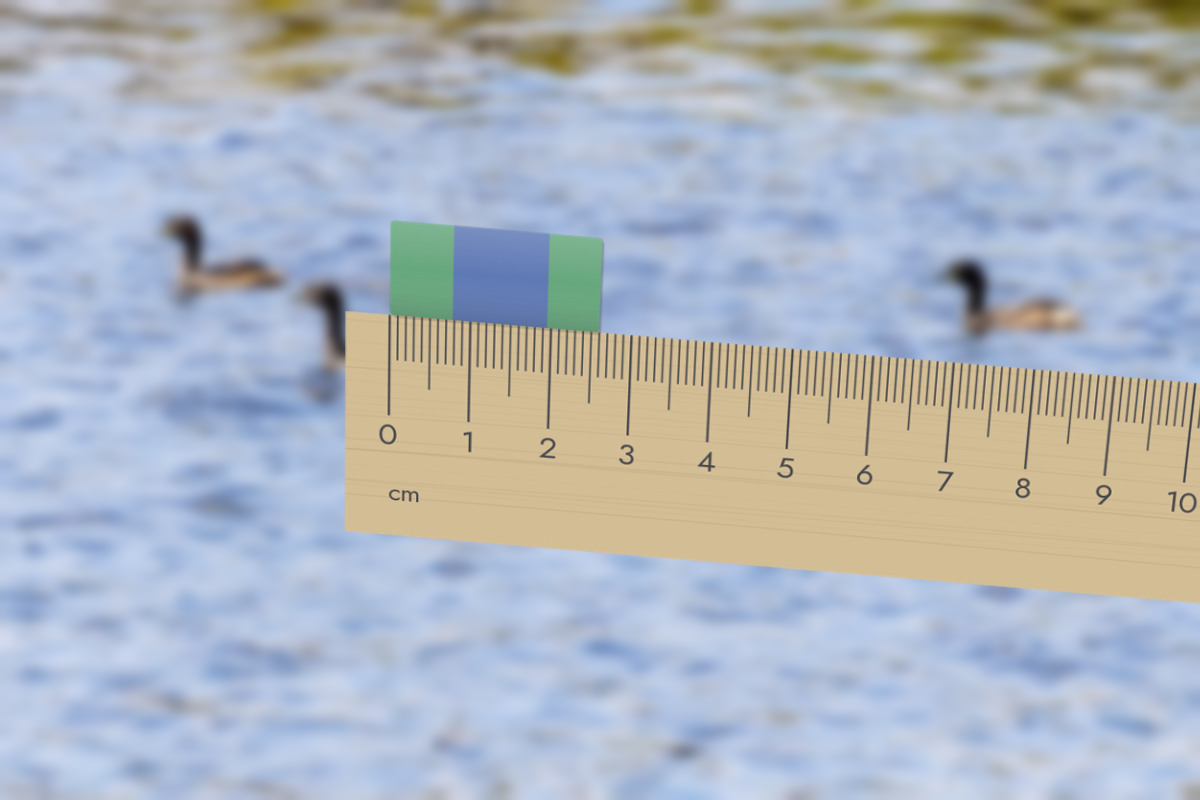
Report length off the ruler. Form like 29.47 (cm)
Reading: 2.6 (cm)
